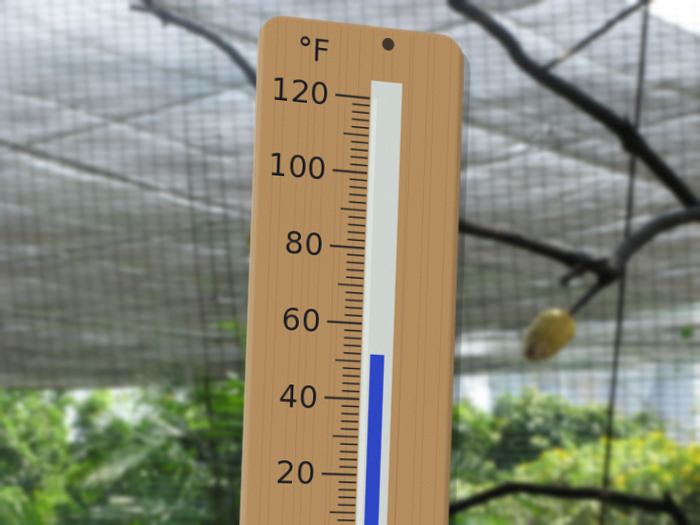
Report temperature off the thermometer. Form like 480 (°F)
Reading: 52 (°F)
